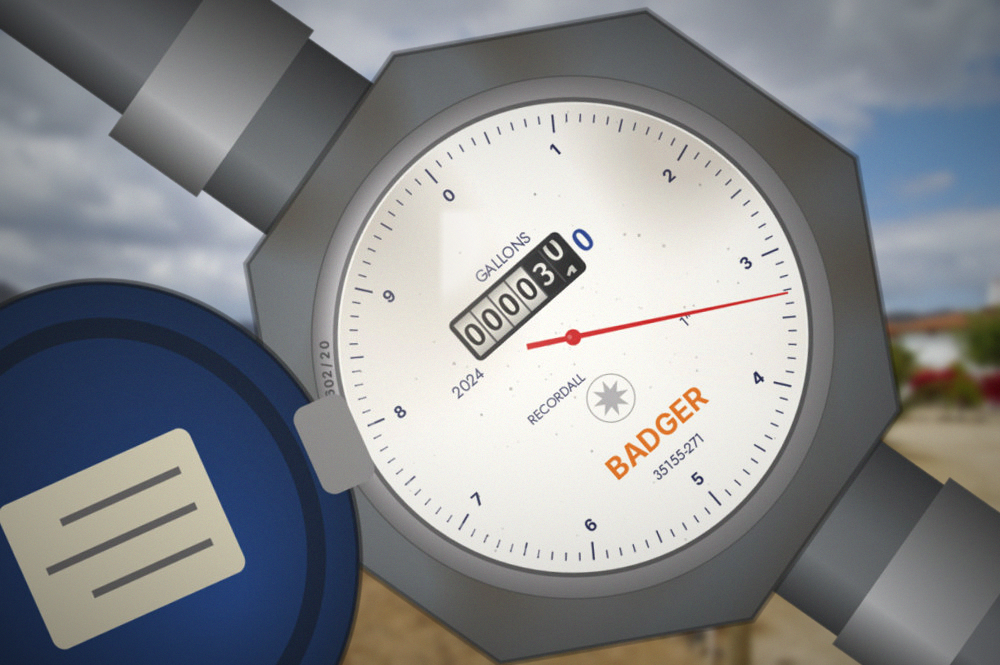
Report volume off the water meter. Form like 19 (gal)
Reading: 303.3 (gal)
